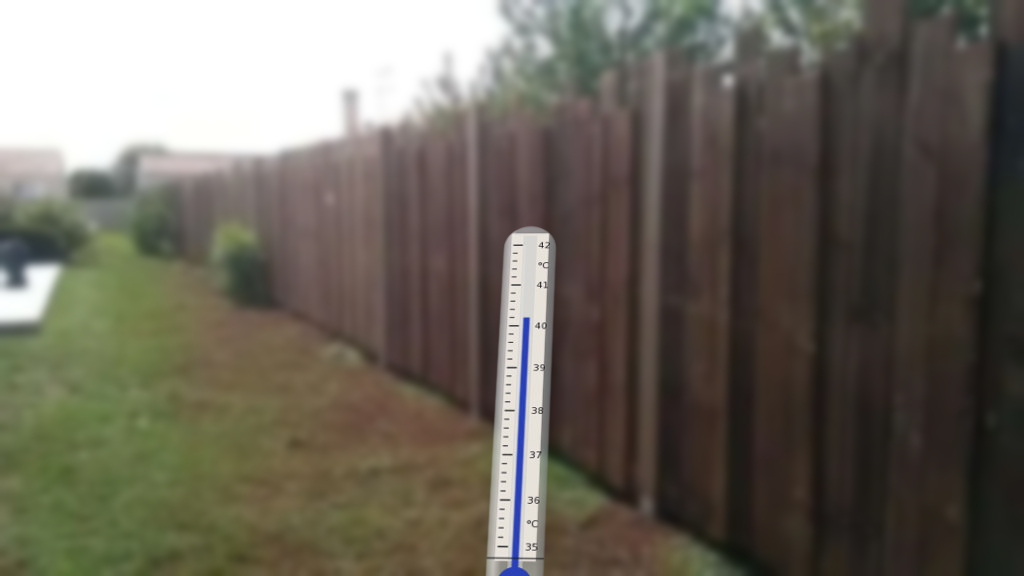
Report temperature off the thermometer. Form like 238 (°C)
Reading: 40.2 (°C)
